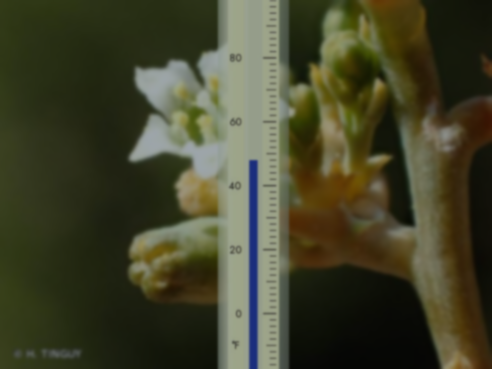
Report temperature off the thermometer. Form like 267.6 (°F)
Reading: 48 (°F)
